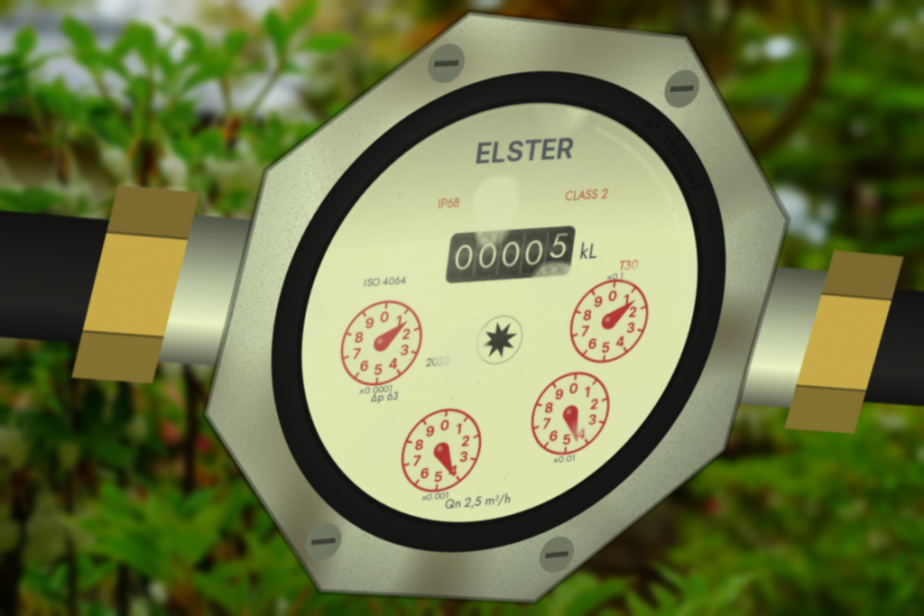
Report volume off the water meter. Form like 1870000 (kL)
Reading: 5.1441 (kL)
